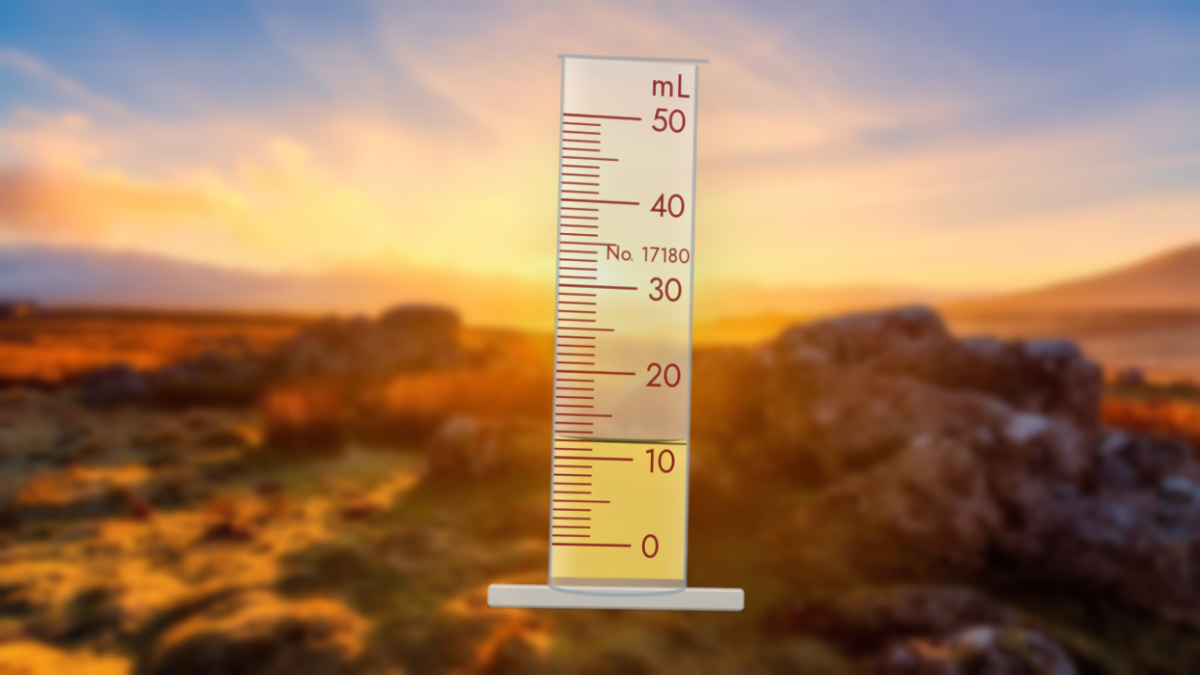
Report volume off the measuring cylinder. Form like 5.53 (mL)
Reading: 12 (mL)
